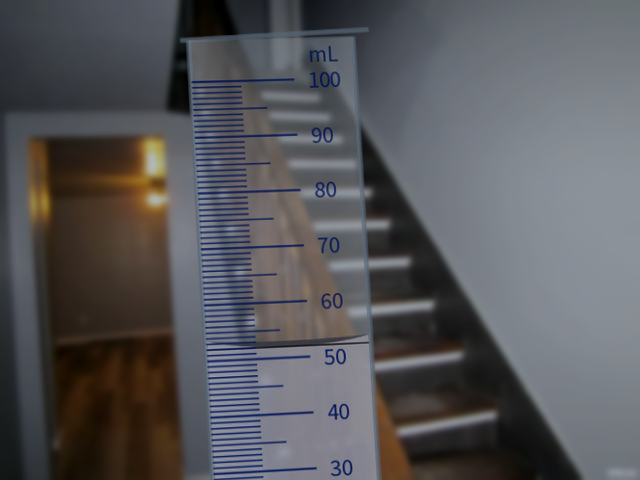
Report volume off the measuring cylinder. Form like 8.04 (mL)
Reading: 52 (mL)
